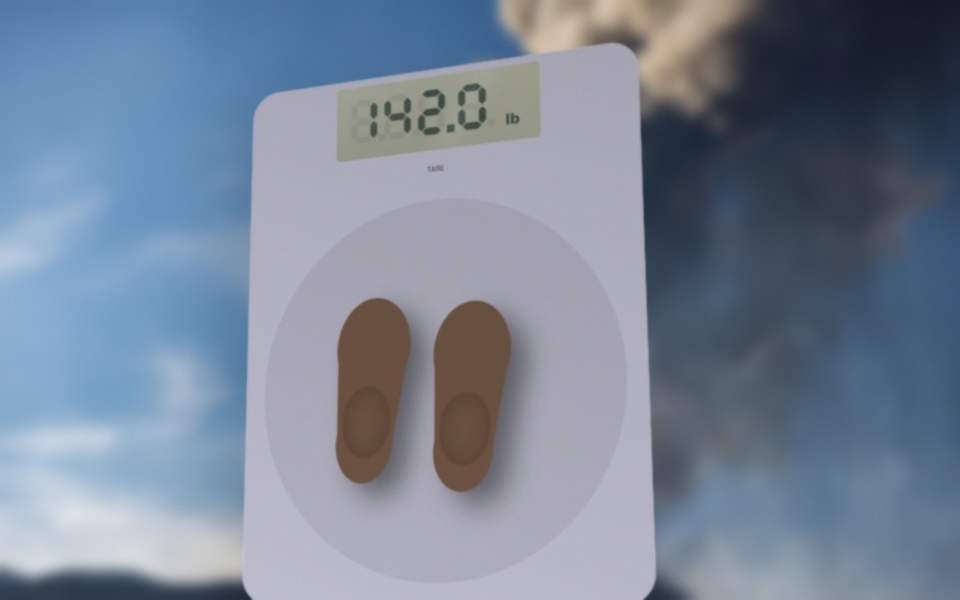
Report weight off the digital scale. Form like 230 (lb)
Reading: 142.0 (lb)
